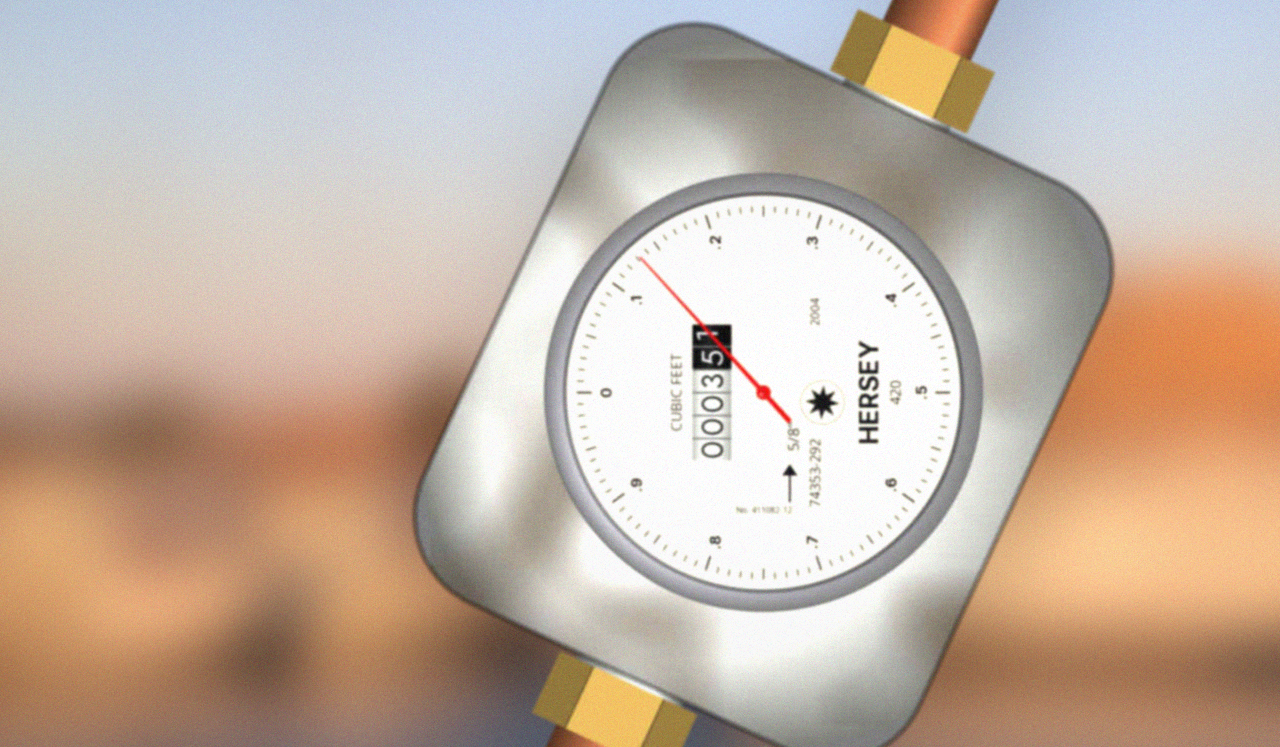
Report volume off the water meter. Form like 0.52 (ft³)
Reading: 351.13 (ft³)
